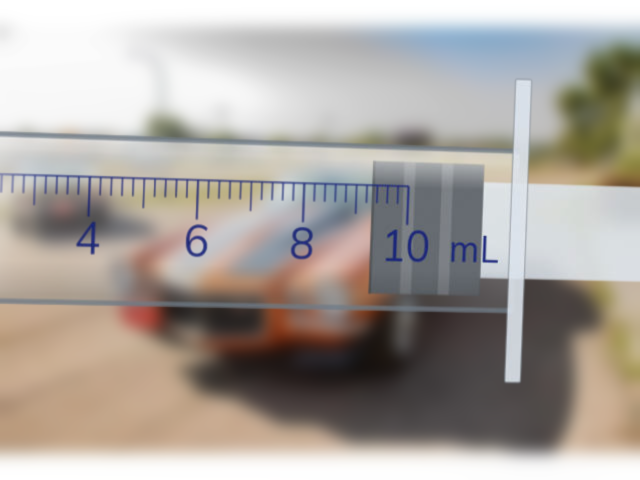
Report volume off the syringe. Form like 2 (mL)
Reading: 9.3 (mL)
